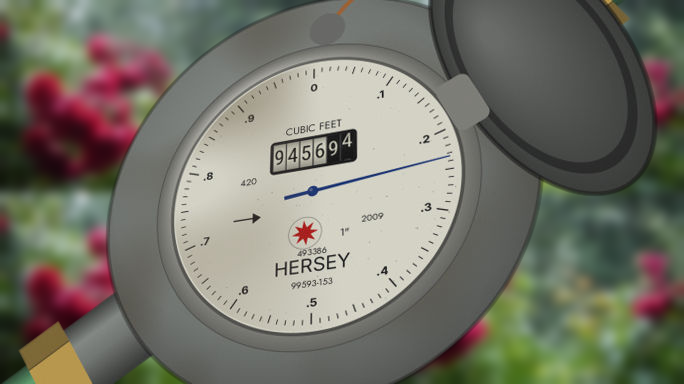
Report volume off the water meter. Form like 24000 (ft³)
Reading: 945694.23 (ft³)
